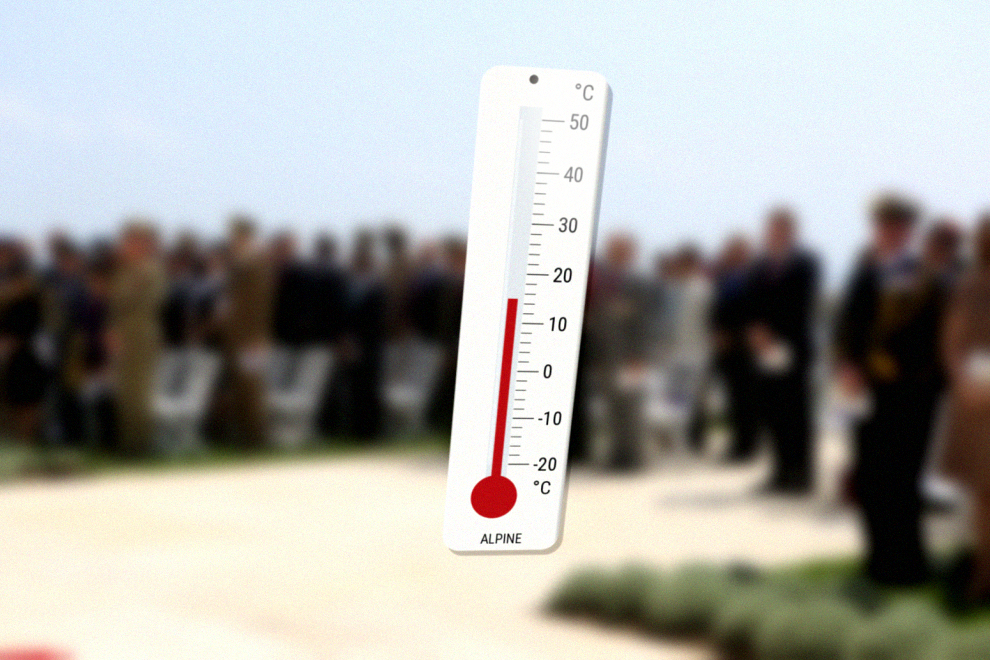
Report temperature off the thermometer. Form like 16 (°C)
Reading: 15 (°C)
